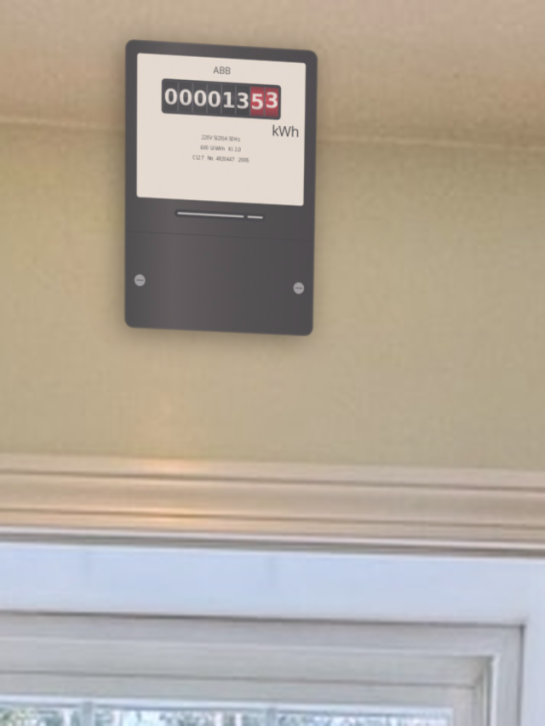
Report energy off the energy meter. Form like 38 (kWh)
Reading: 13.53 (kWh)
